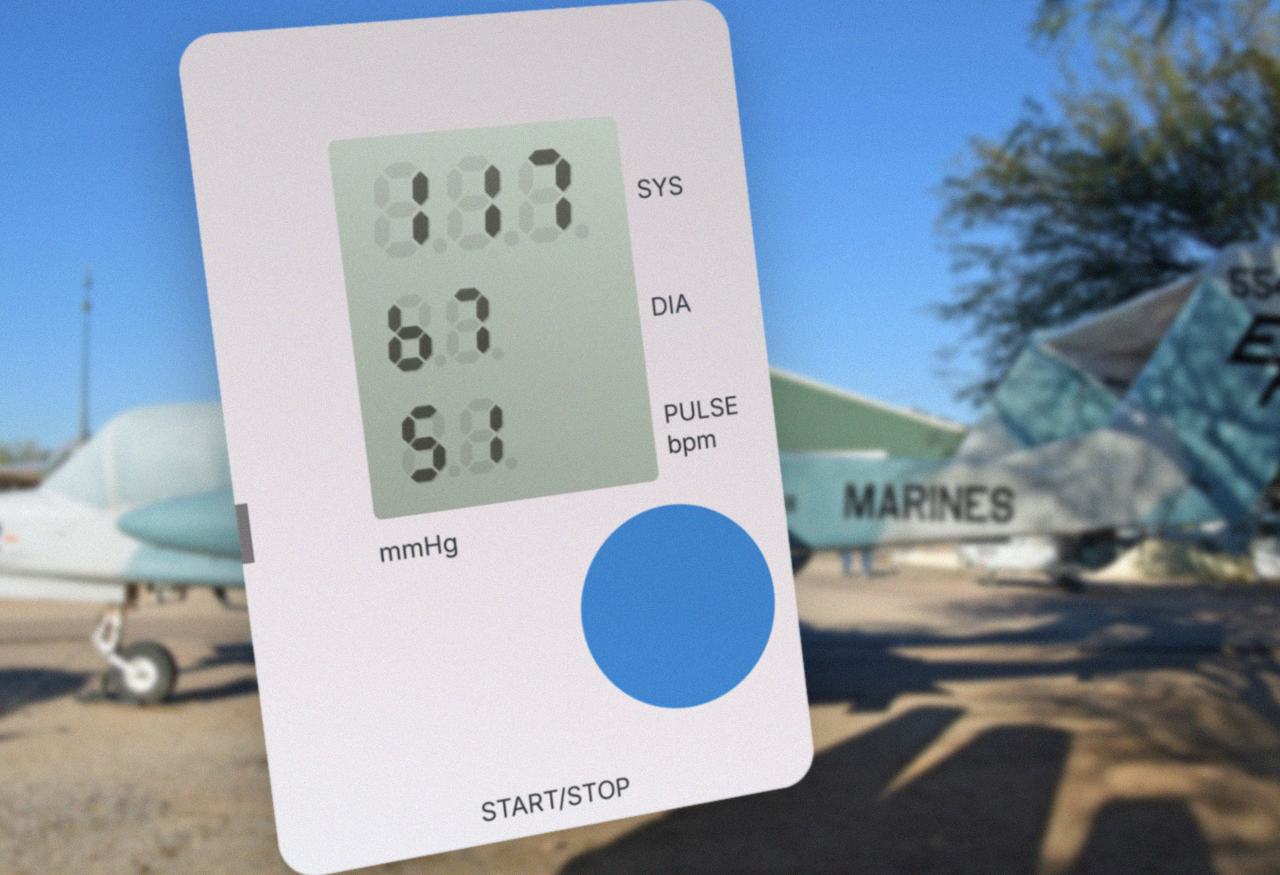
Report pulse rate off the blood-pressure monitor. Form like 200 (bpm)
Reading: 51 (bpm)
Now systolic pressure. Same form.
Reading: 117 (mmHg)
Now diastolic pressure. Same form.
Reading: 67 (mmHg)
